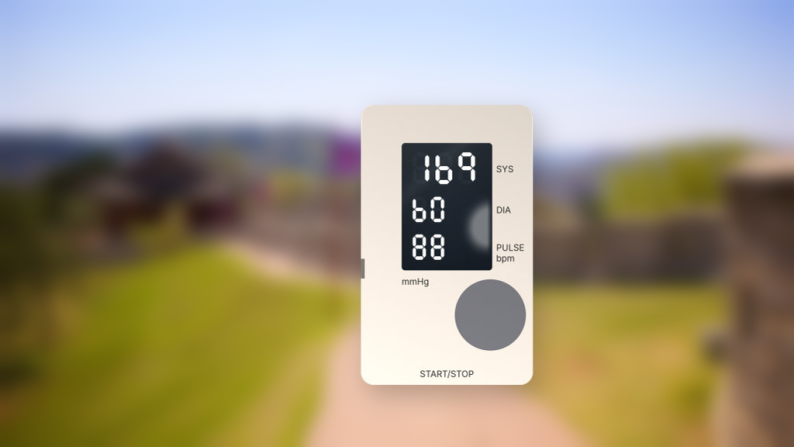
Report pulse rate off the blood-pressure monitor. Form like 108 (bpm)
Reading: 88 (bpm)
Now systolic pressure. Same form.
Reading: 169 (mmHg)
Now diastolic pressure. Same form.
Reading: 60 (mmHg)
